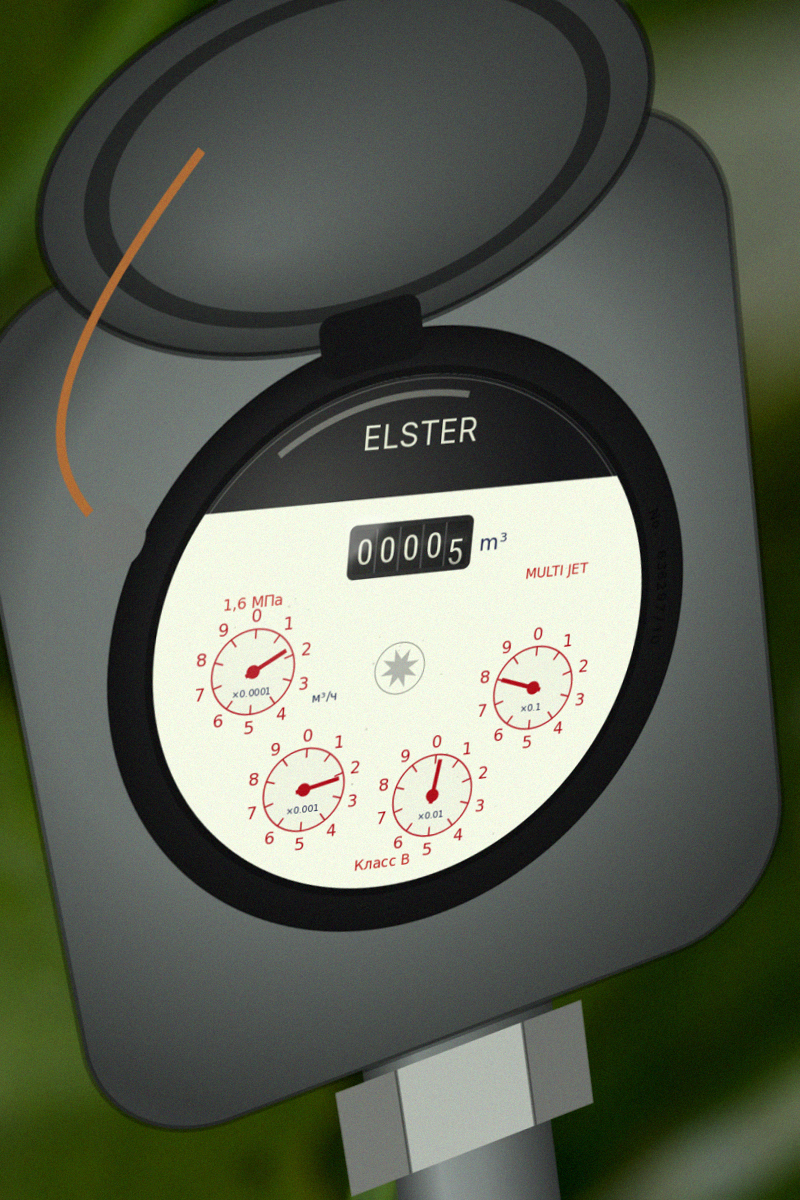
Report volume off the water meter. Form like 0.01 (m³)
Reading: 4.8021 (m³)
